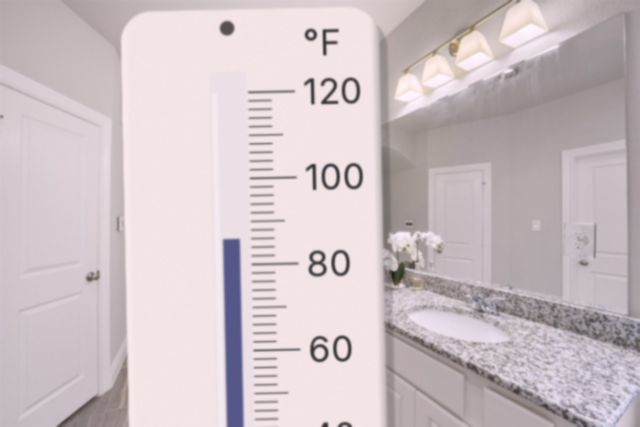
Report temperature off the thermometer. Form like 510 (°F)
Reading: 86 (°F)
